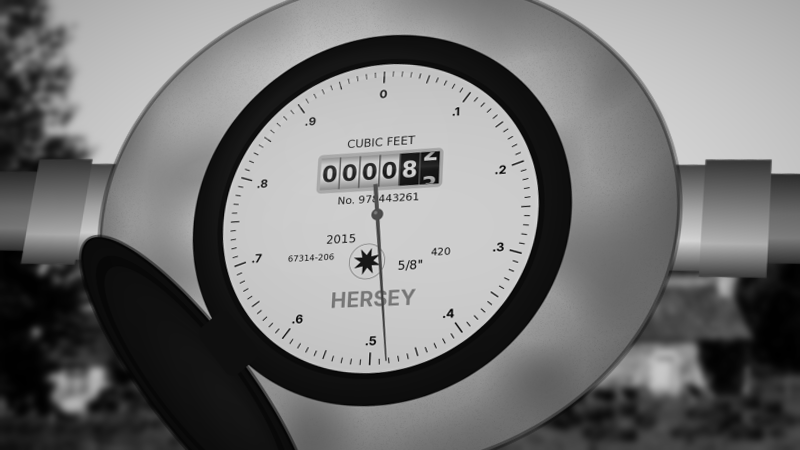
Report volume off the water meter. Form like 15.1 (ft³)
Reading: 82.48 (ft³)
